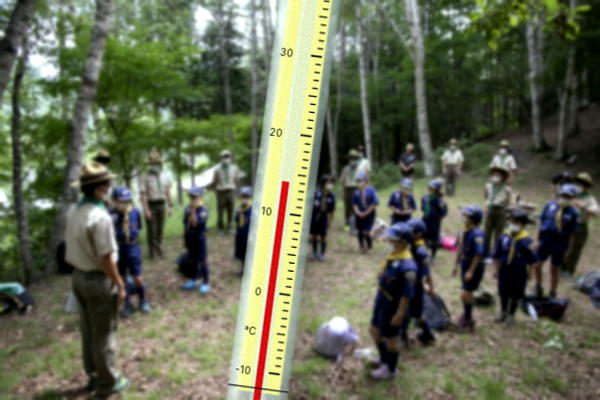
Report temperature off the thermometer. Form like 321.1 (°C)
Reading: 14 (°C)
